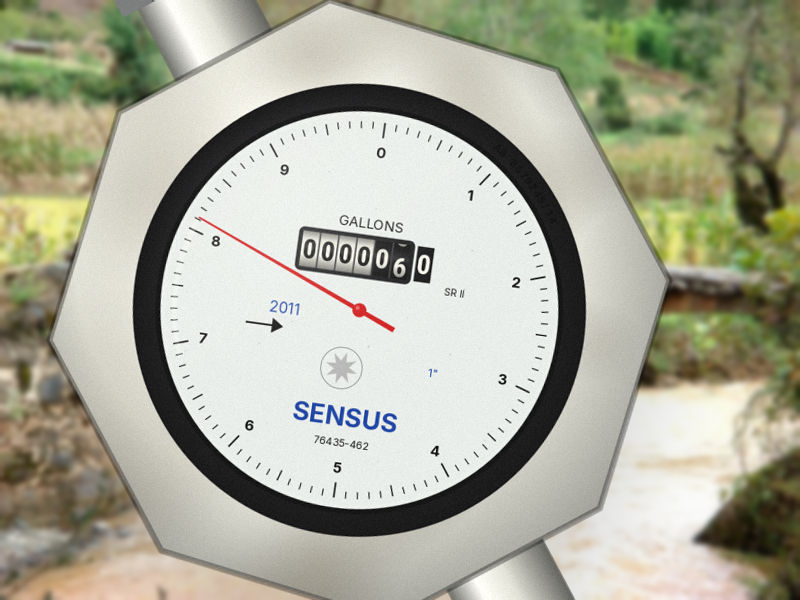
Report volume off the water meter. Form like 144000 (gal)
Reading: 58.1 (gal)
